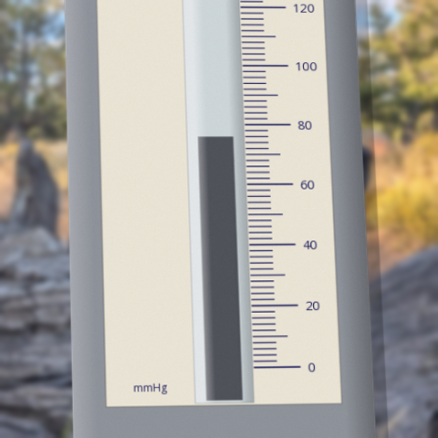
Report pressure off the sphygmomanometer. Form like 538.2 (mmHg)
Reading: 76 (mmHg)
